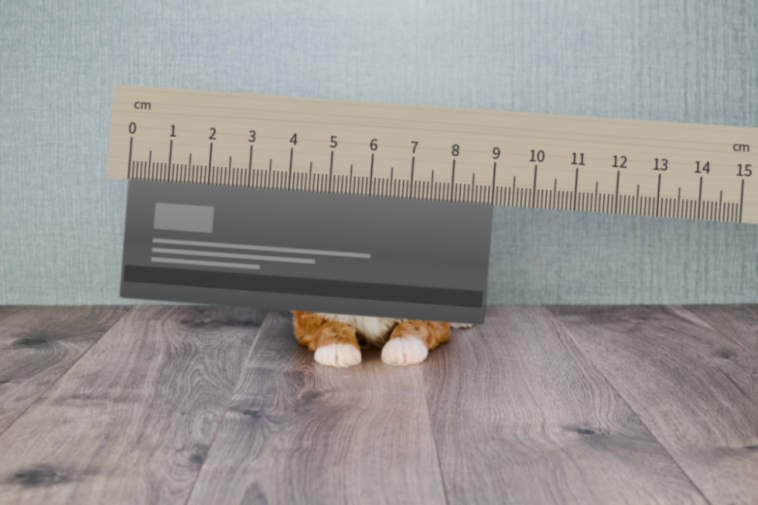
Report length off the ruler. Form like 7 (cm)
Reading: 9 (cm)
